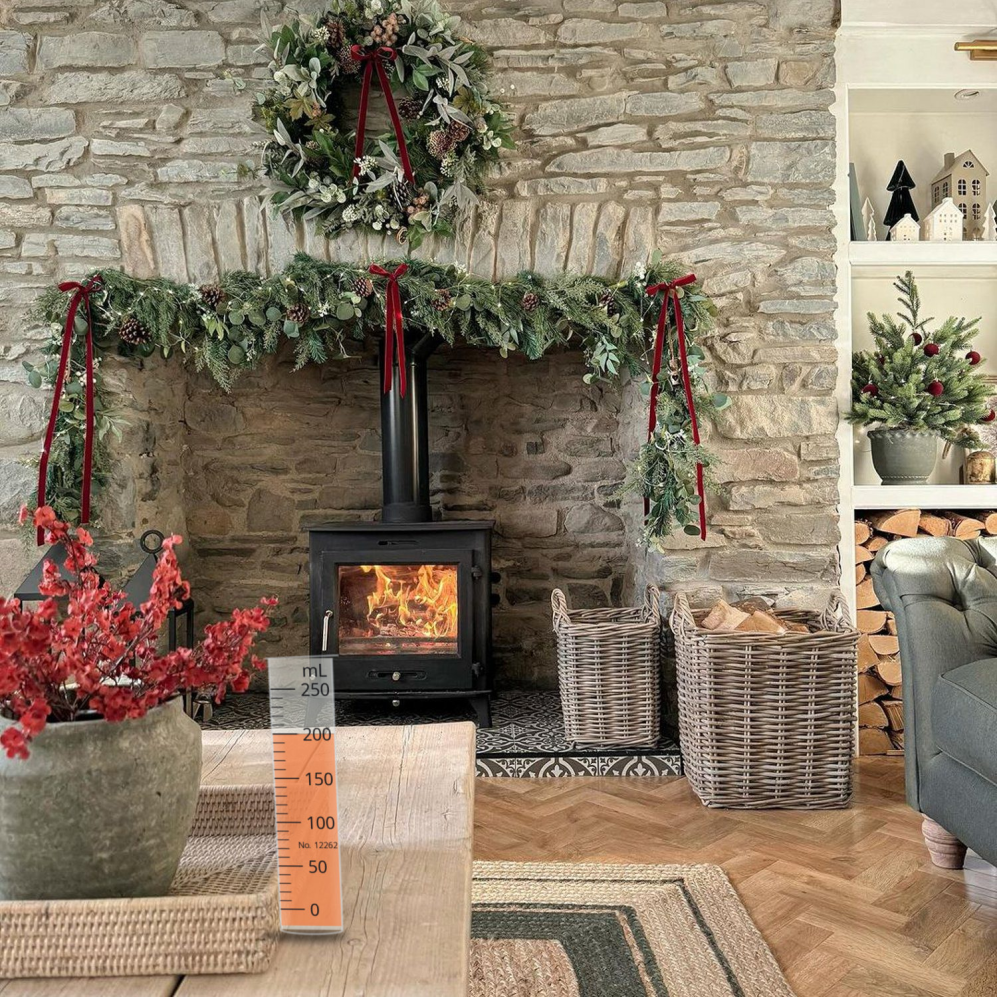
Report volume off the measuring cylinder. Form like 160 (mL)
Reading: 200 (mL)
